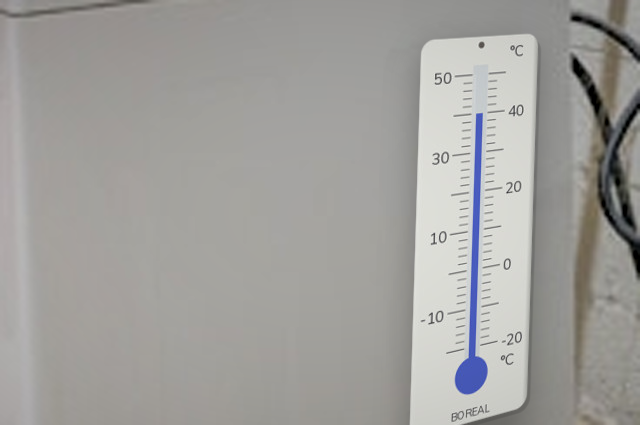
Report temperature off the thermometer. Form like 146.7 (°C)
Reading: 40 (°C)
